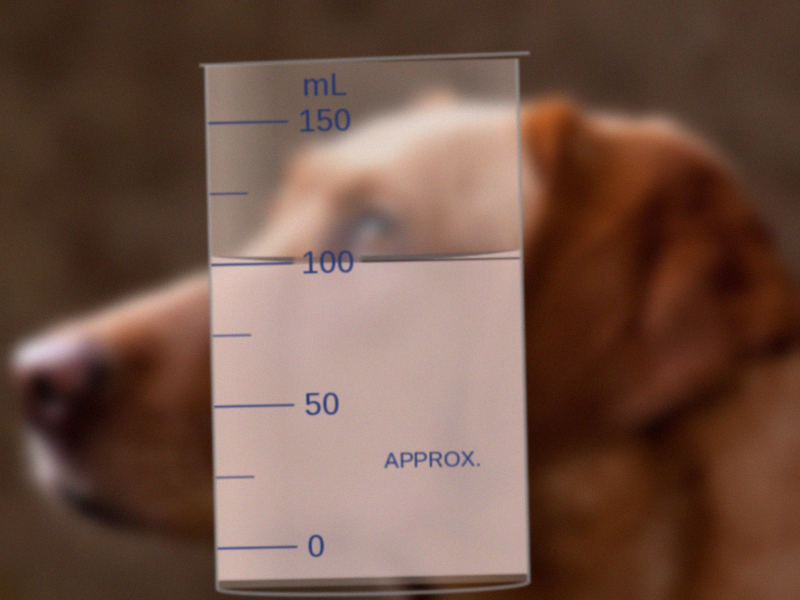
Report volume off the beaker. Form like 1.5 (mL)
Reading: 100 (mL)
